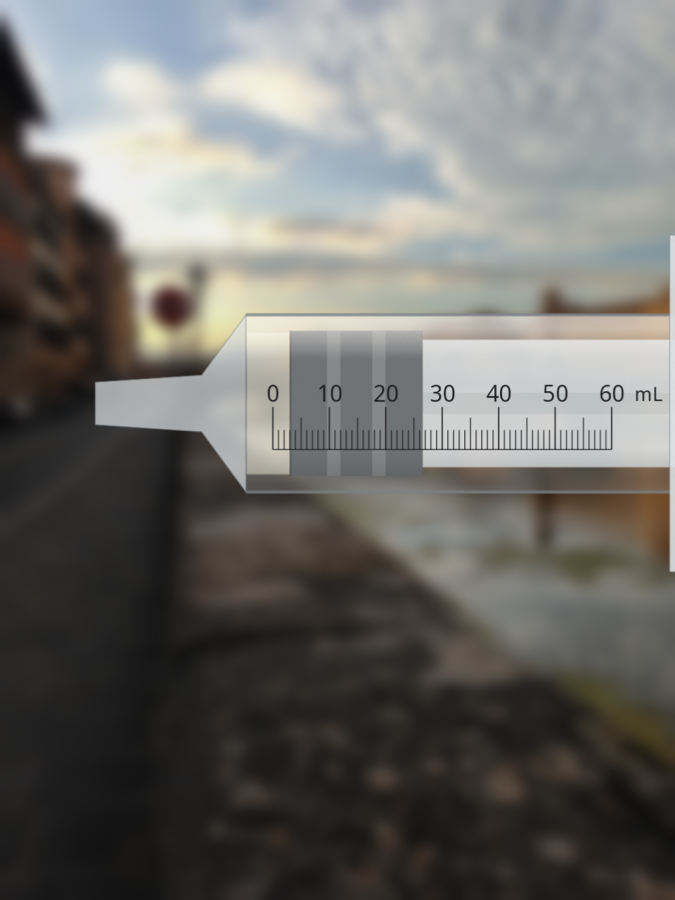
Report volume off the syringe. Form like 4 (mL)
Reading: 3 (mL)
